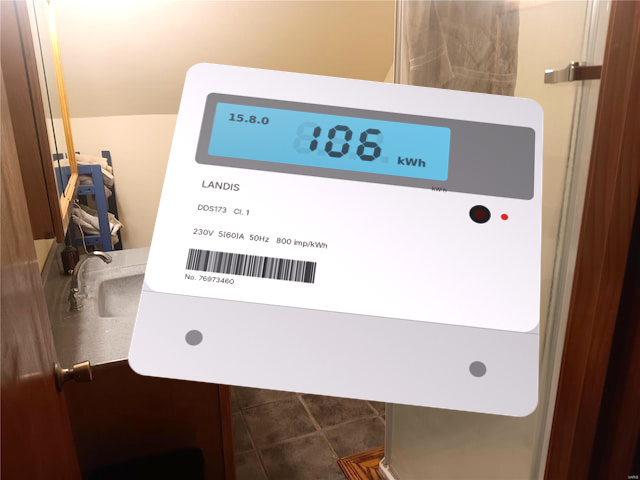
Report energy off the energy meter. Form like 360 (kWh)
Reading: 106 (kWh)
